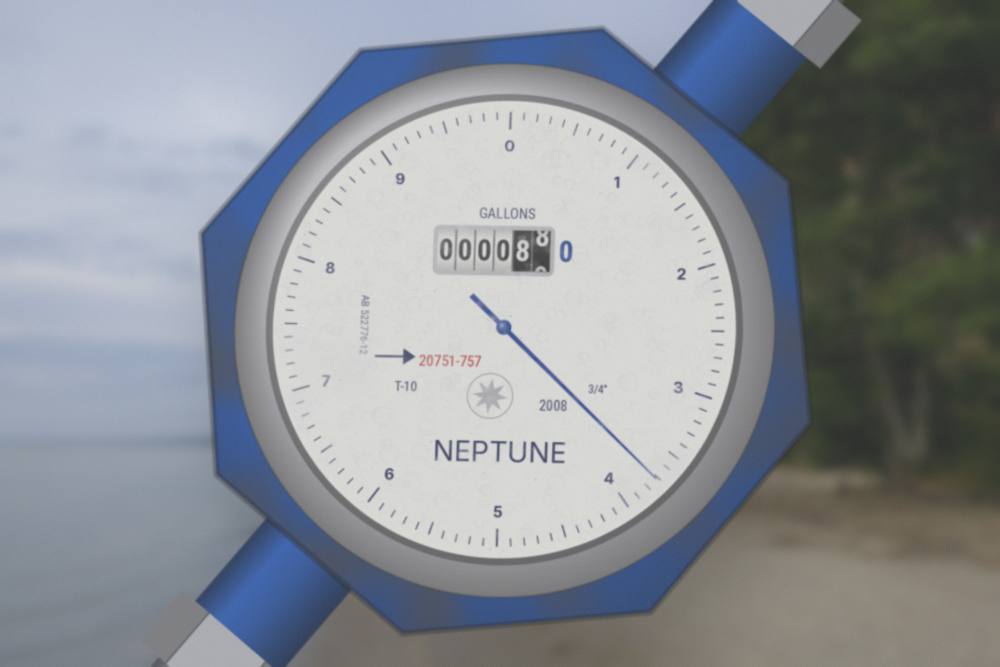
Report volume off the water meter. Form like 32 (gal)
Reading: 883.7 (gal)
